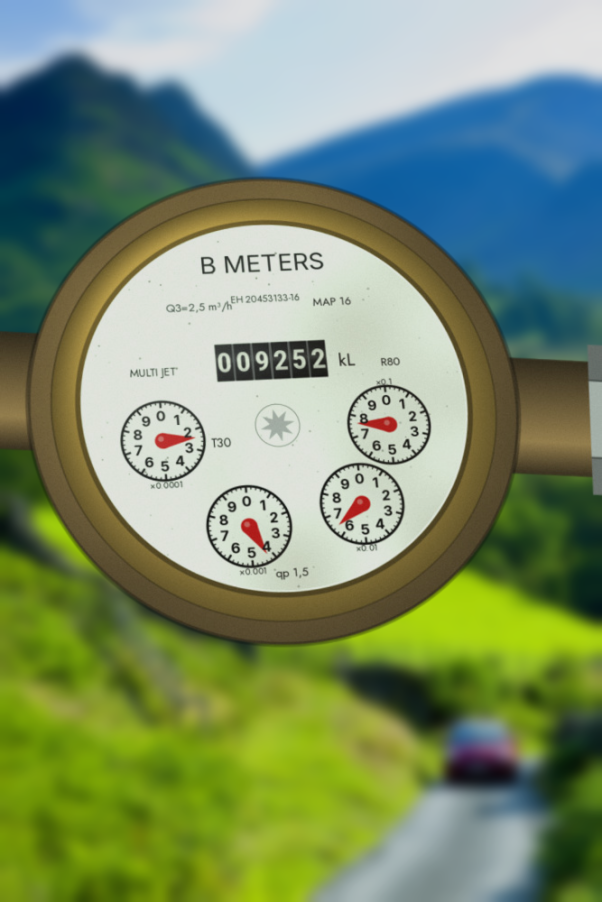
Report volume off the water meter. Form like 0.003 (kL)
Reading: 9252.7642 (kL)
